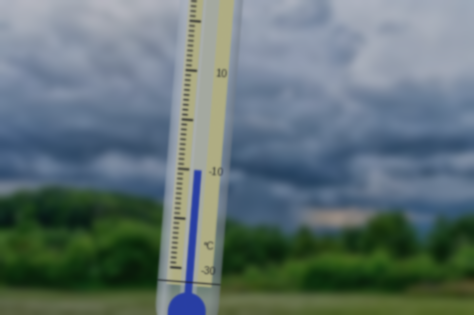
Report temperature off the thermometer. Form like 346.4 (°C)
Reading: -10 (°C)
